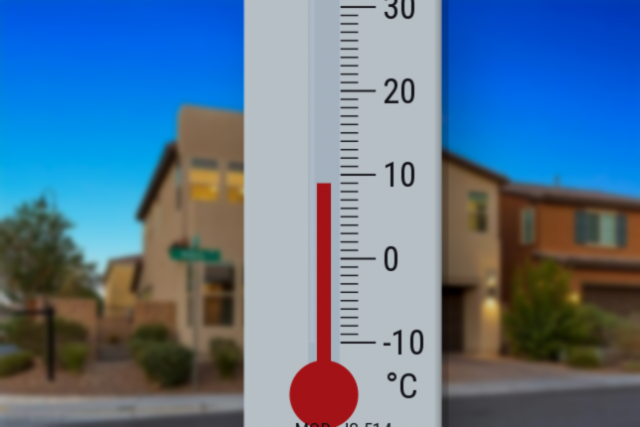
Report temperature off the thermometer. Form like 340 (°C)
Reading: 9 (°C)
